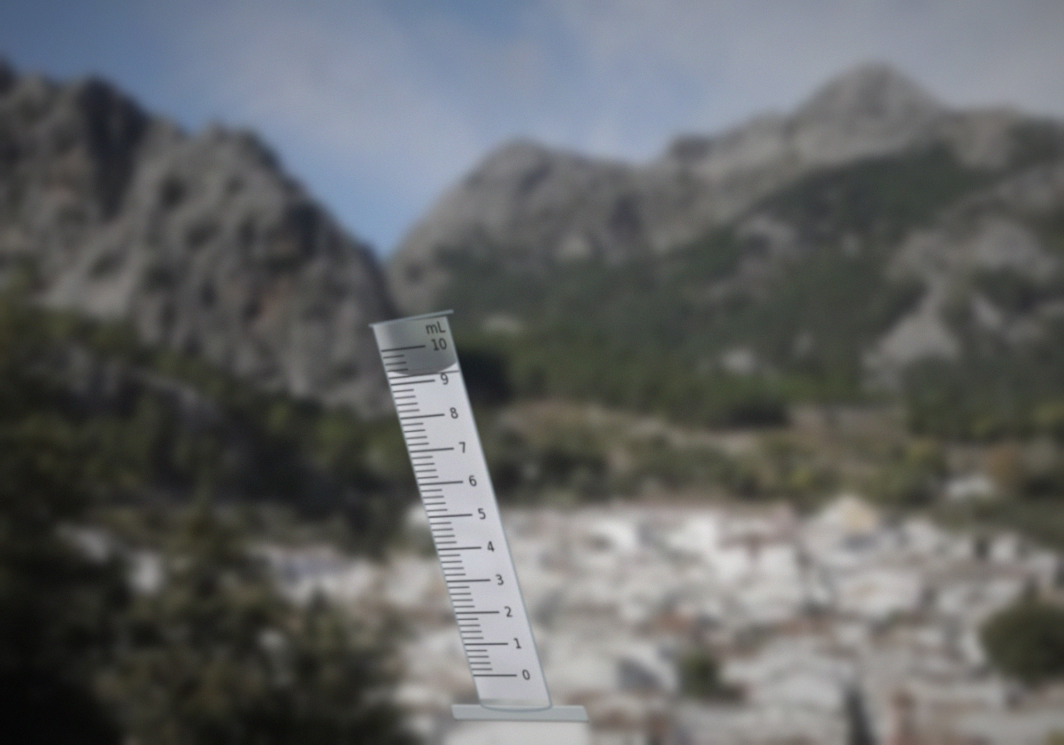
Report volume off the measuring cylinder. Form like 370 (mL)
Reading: 9.2 (mL)
